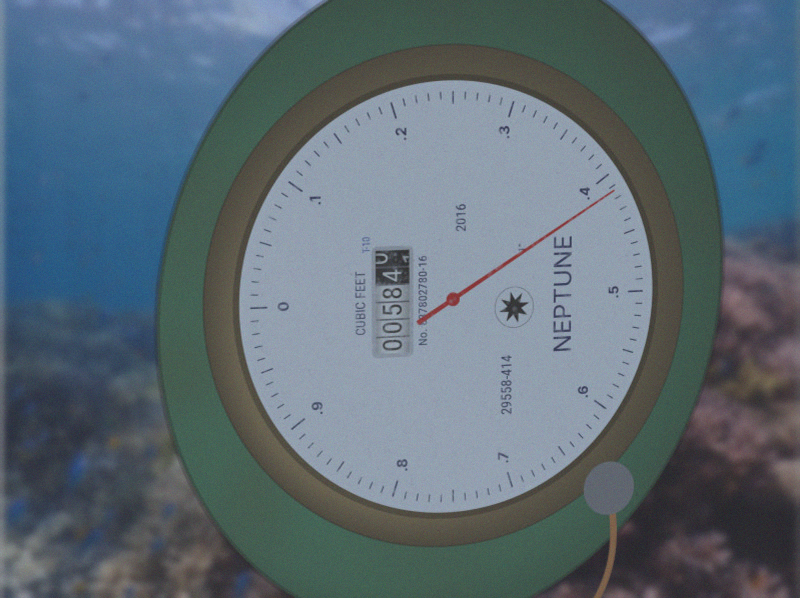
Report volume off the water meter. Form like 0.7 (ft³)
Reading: 5840.41 (ft³)
